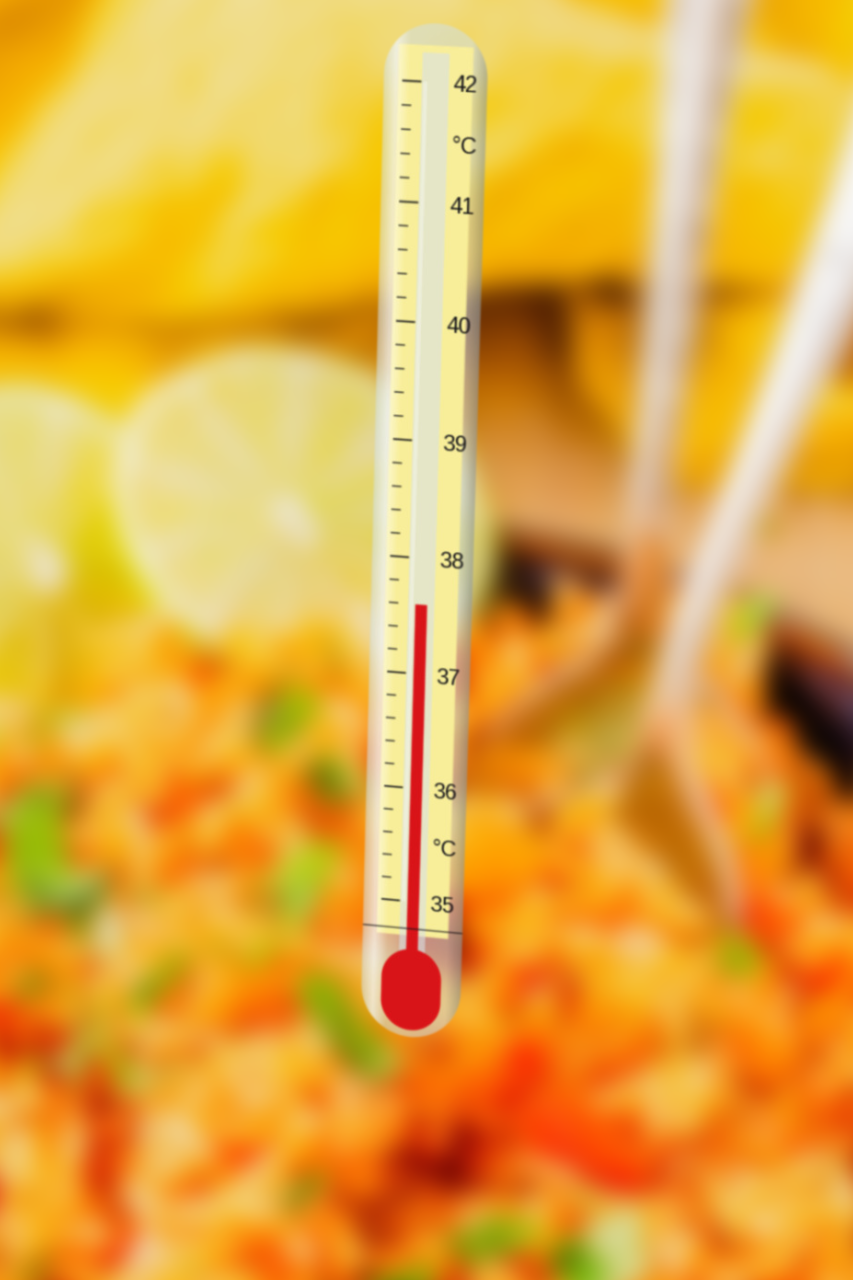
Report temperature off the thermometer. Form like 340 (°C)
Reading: 37.6 (°C)
